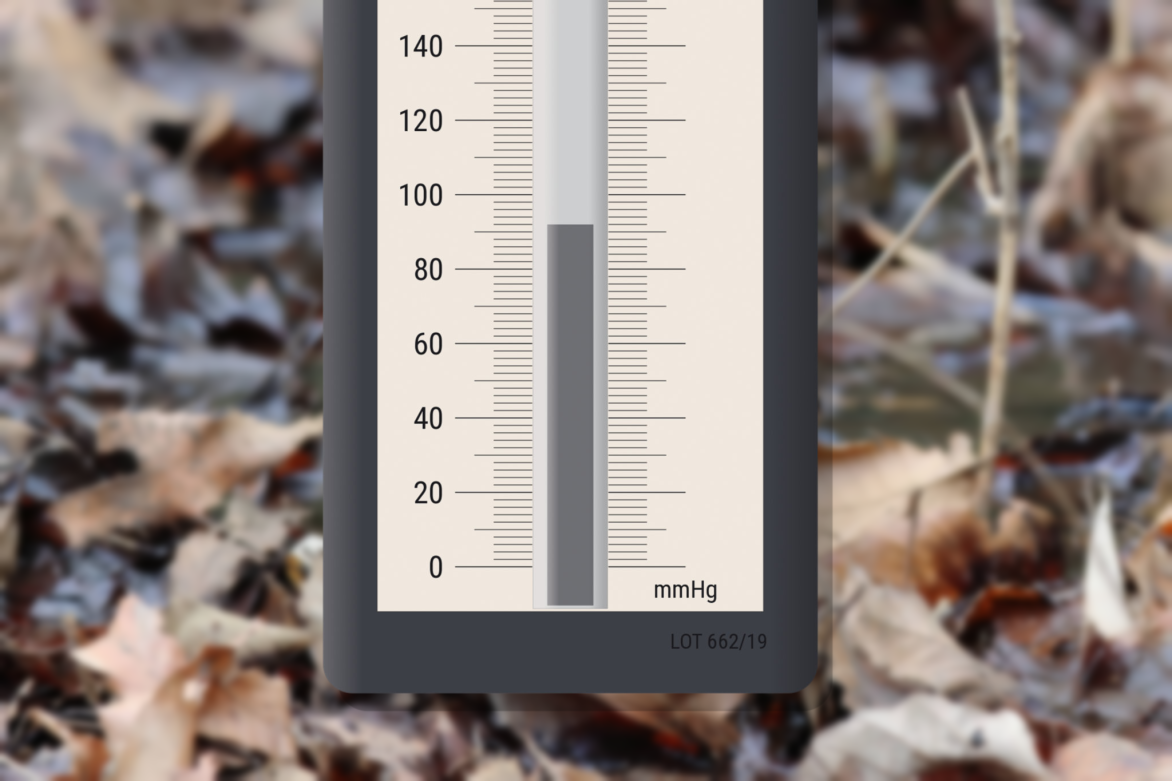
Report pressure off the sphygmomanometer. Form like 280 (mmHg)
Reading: 92 (mmHg)
